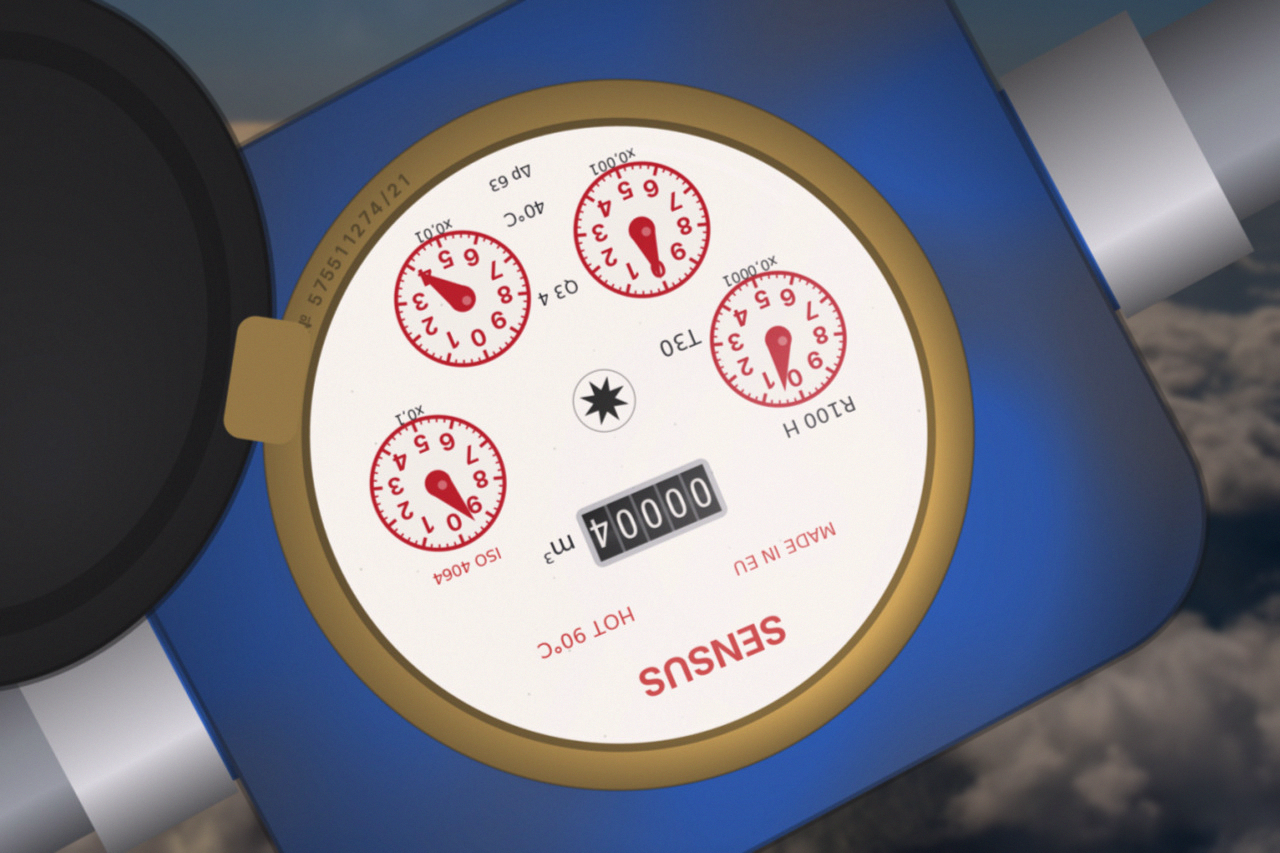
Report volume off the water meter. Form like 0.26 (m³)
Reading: 3.9400 (m³)
